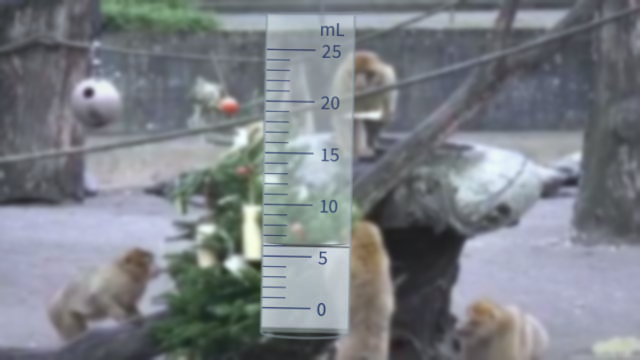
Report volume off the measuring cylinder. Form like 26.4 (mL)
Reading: 6 (mL)
